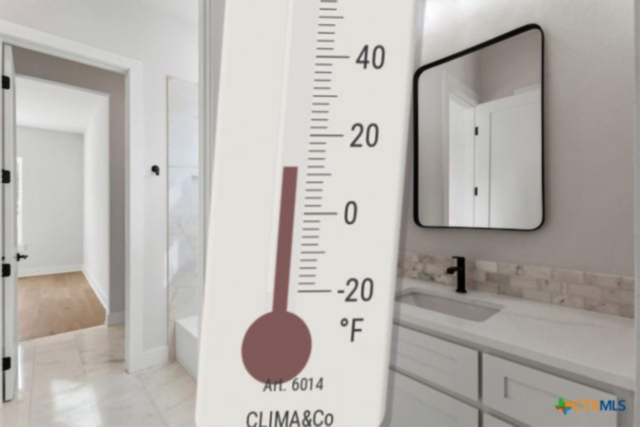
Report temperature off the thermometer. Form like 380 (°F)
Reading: 12 (°F)
